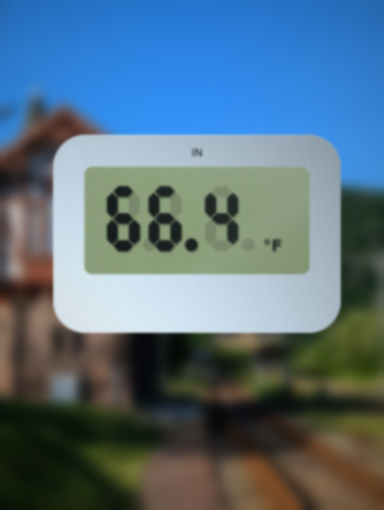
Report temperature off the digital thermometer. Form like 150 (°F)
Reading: 66.4 (°F)
